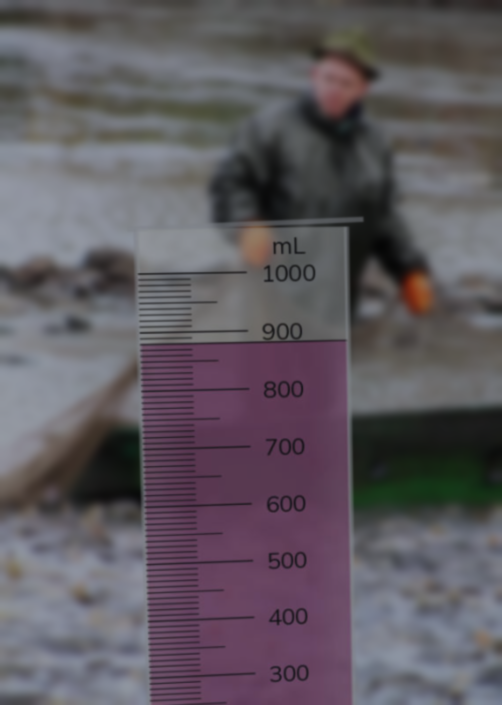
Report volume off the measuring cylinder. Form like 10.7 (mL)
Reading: 880 (mL)
